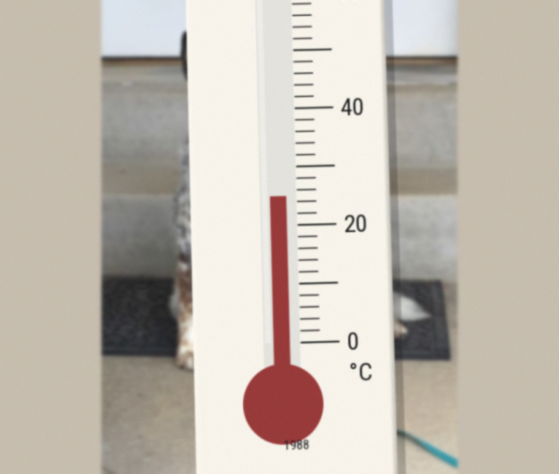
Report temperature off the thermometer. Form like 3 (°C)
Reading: 25 (°C)
